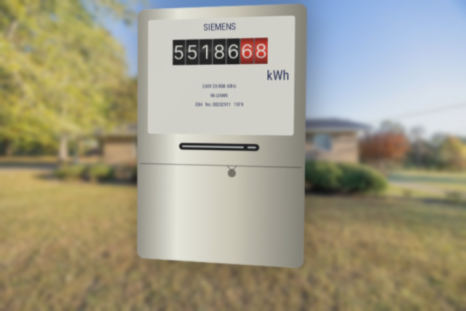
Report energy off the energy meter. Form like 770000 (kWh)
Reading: 55186.68 (kWh)
